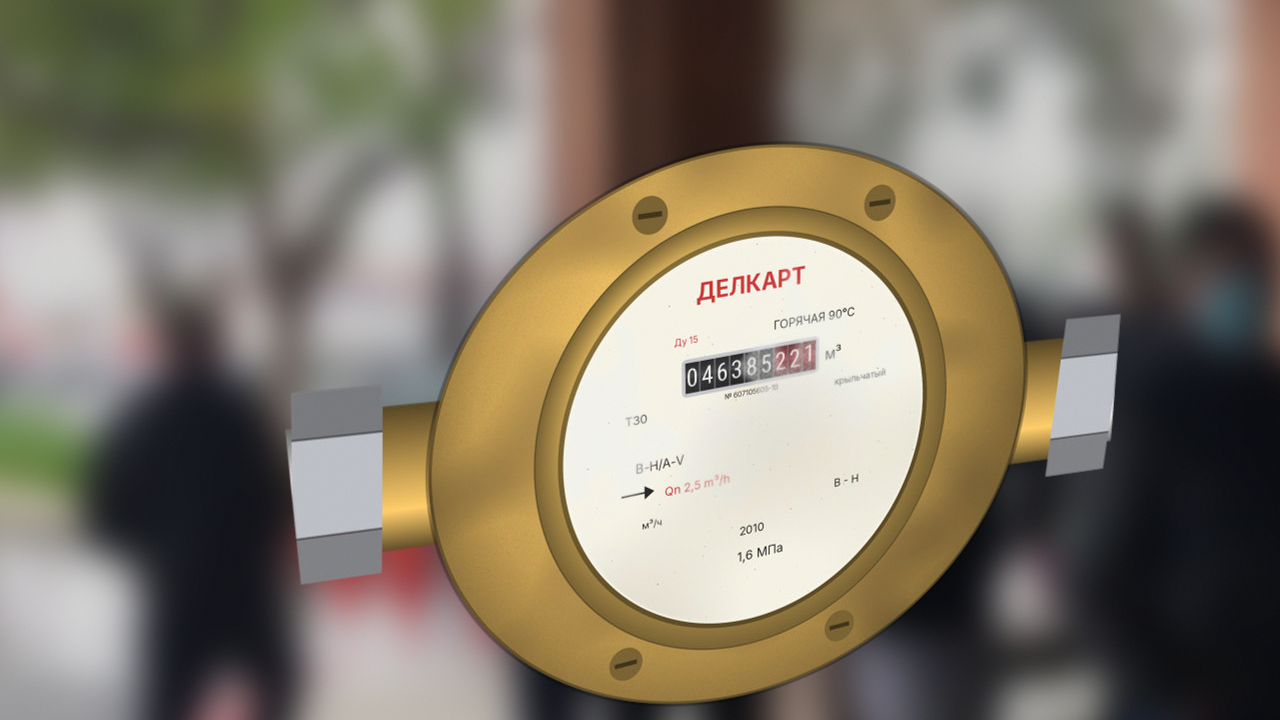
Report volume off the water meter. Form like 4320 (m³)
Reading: 46385.221 (m³)
